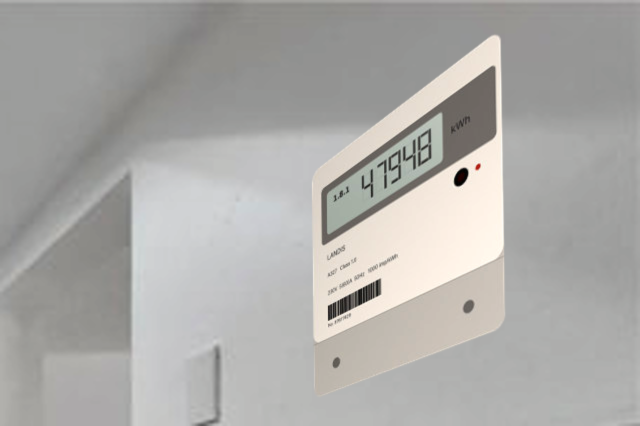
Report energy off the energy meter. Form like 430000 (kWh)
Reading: 47948 (kWh)
